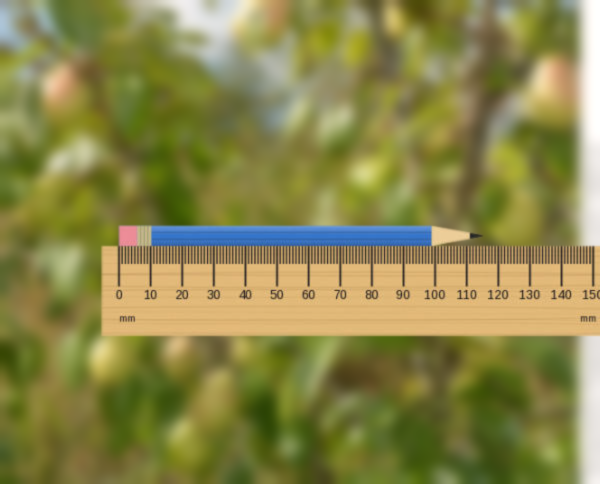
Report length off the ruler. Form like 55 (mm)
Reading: 115 (mm)
